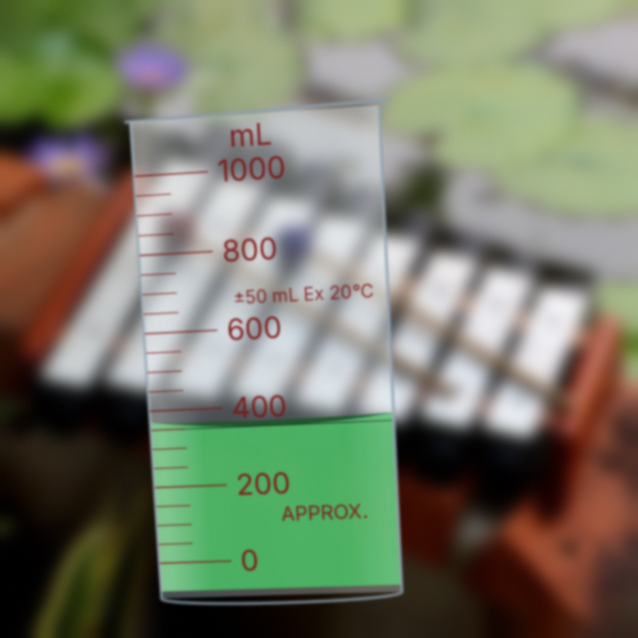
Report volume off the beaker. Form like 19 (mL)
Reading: 350 (mL)
